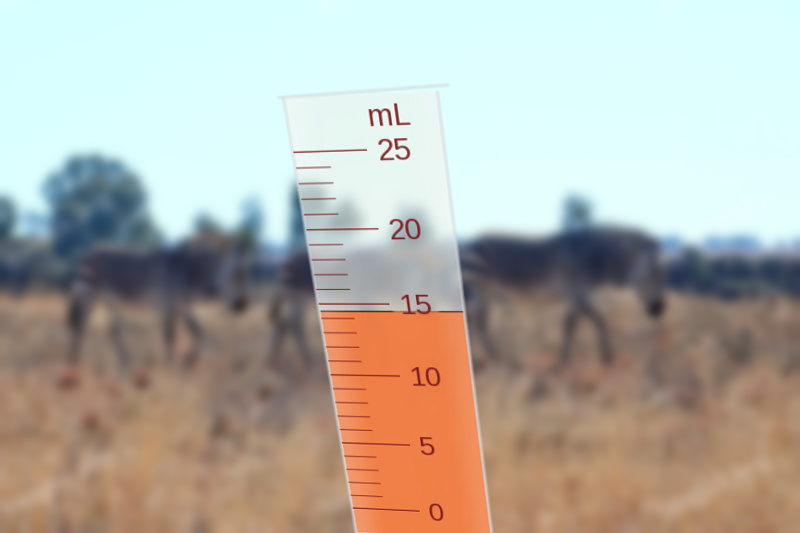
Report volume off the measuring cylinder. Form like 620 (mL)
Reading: 14.5 (mL)
